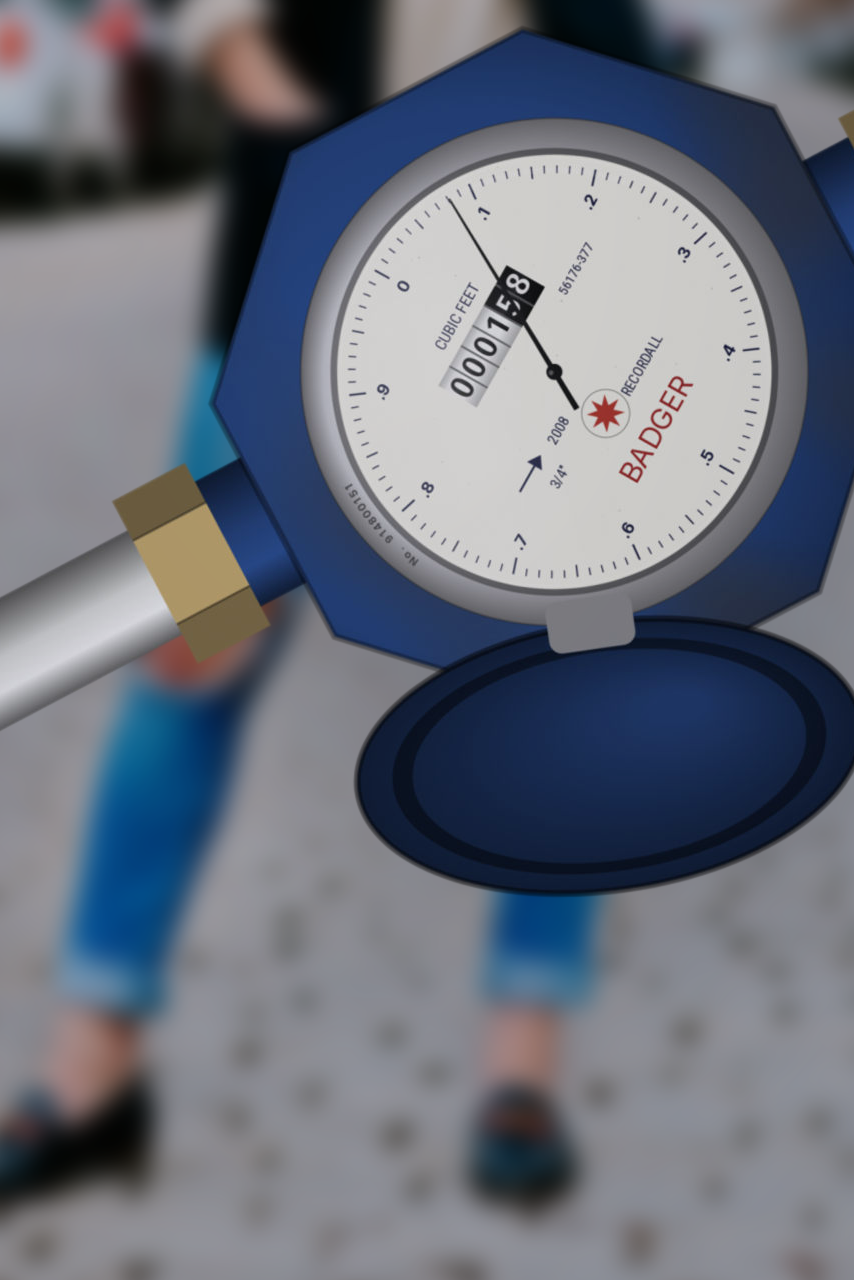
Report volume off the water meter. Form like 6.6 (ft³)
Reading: 158.08 (ft³)
